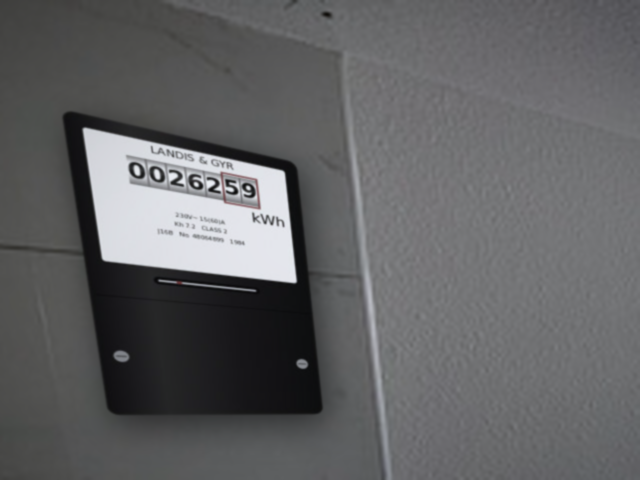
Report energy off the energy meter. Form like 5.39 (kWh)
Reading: 262.59 (kWh)
